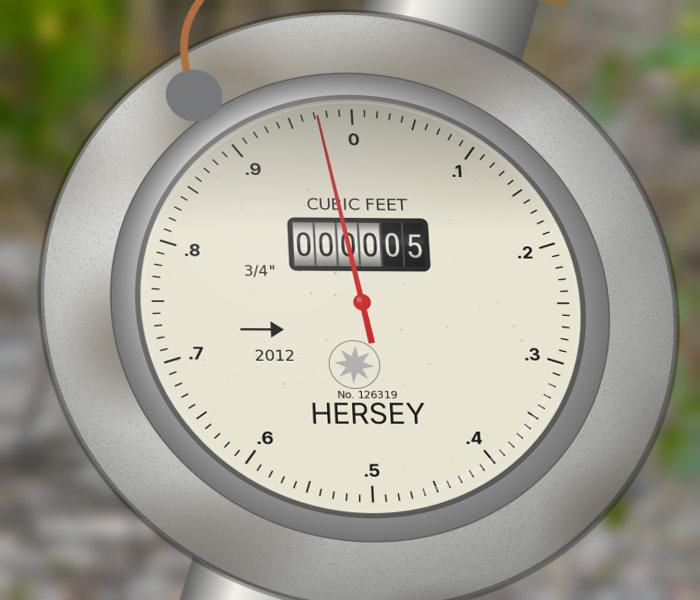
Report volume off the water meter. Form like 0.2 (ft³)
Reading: 4.97 (ft³)
